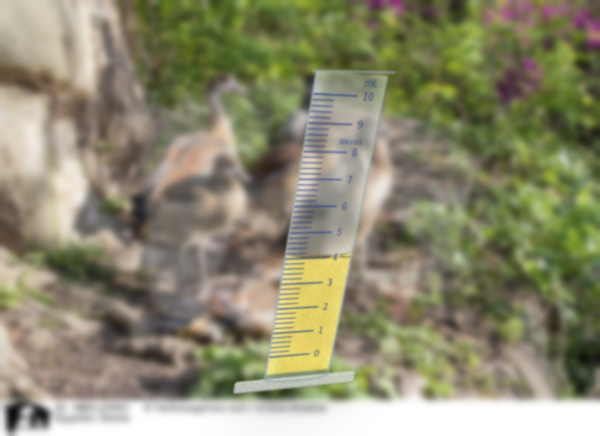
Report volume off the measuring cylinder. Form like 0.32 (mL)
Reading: 4 (mL)
